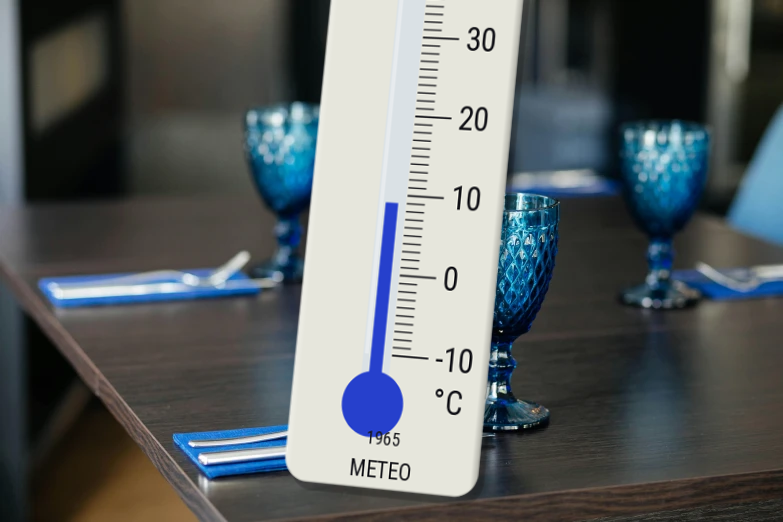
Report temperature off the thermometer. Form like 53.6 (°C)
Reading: 9 (°C)
